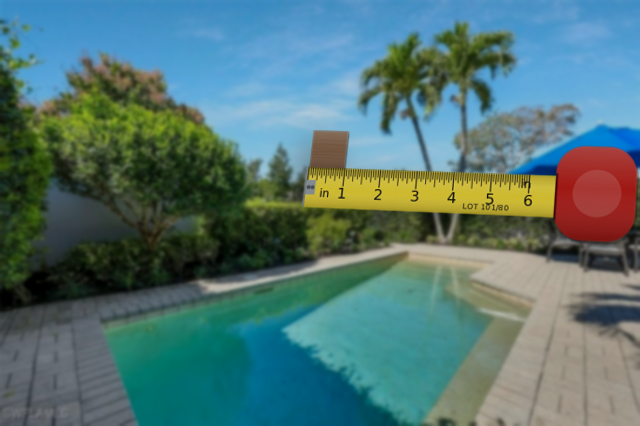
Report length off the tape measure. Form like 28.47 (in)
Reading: 1 (in)
